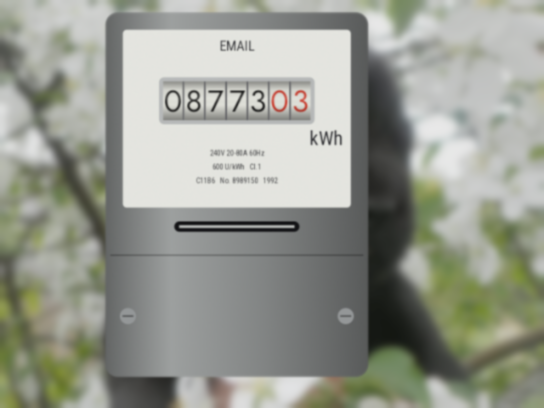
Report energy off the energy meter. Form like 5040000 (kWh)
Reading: 8773.03 (kWh)
